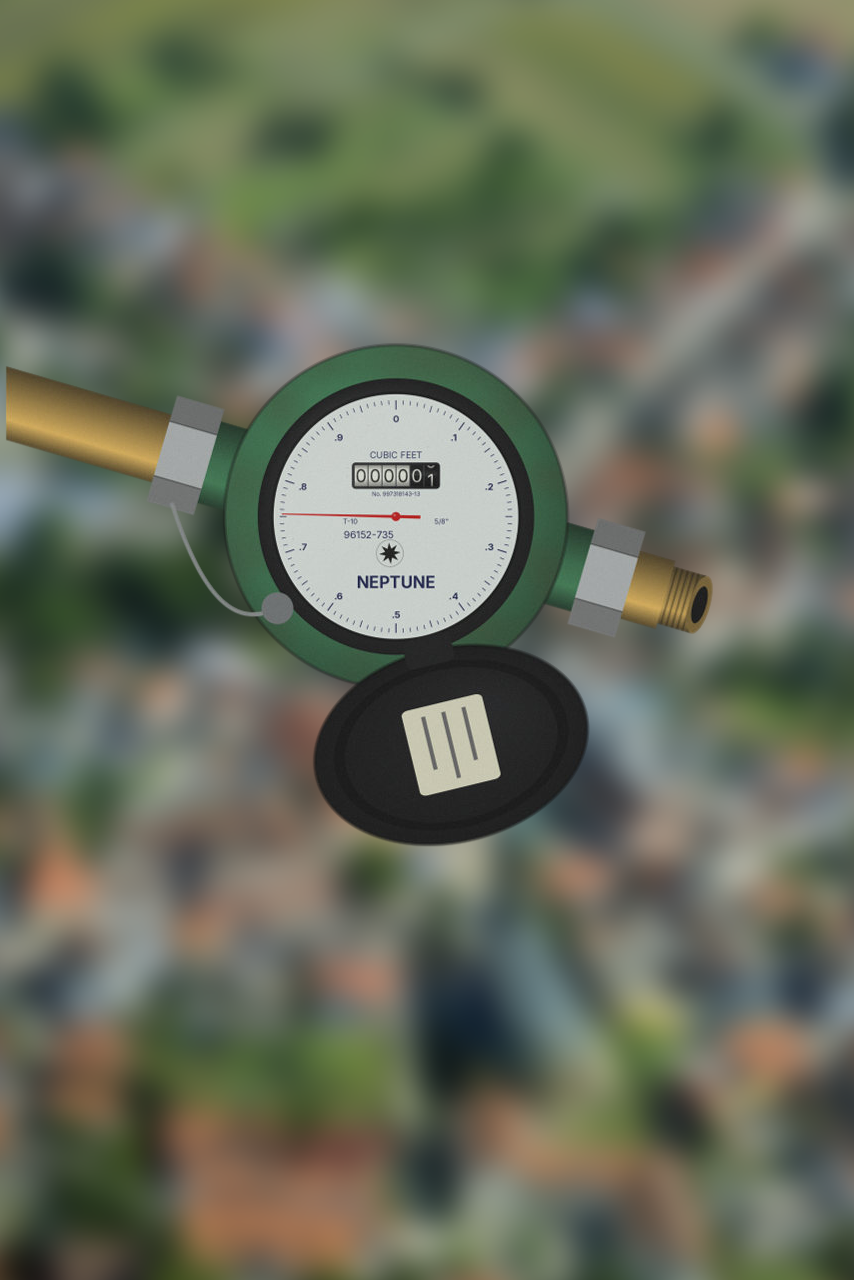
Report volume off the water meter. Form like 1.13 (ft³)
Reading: 0.75 (ft³)
